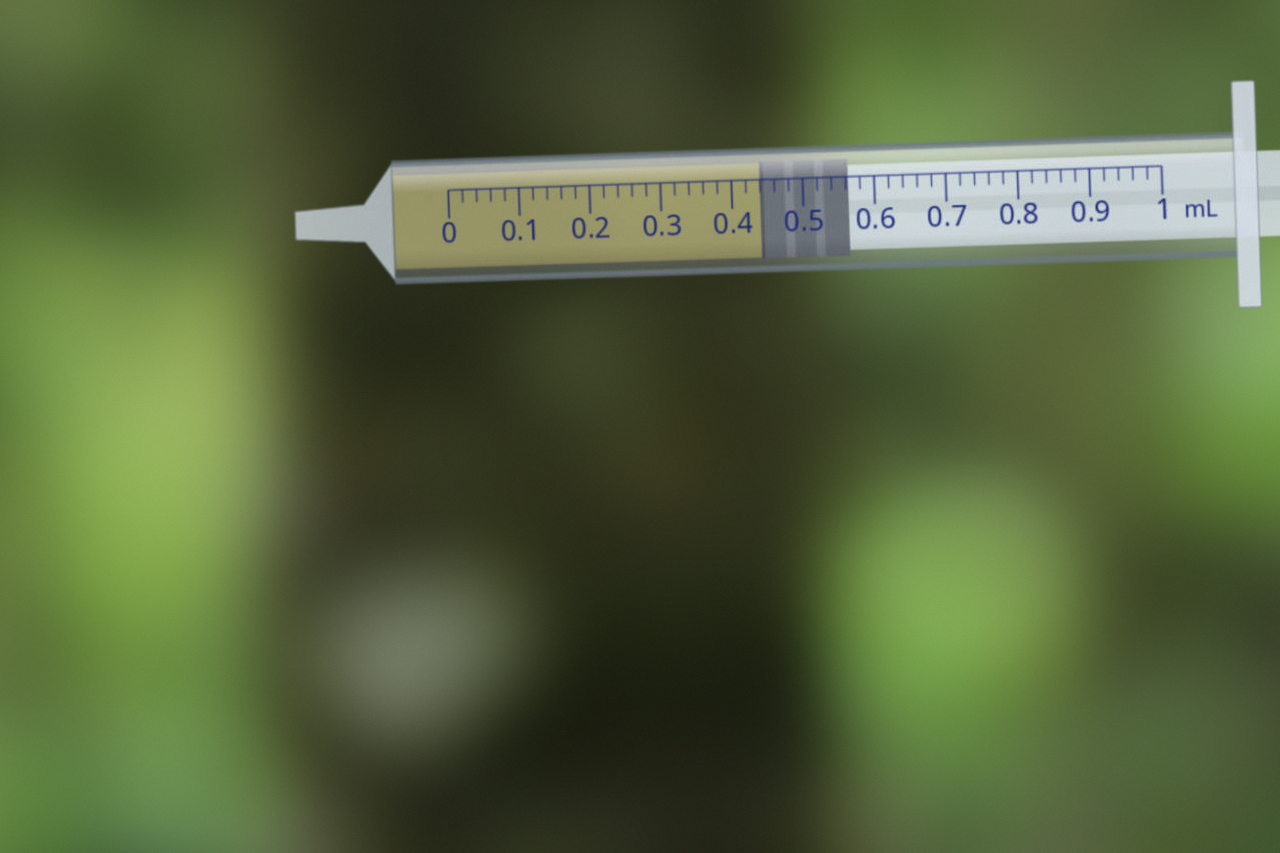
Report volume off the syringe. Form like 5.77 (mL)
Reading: 0.44 (mL)
